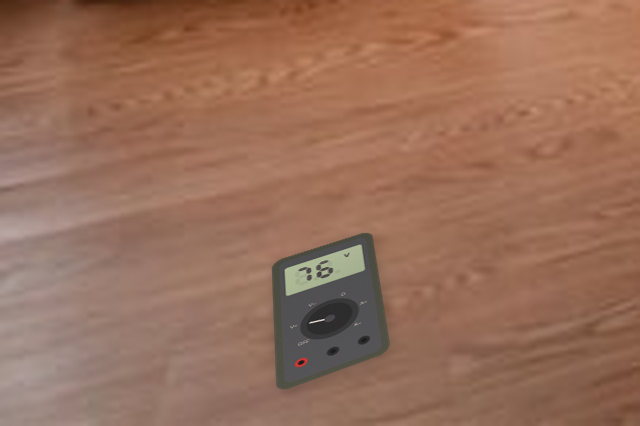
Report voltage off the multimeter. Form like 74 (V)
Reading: 76 (V)
